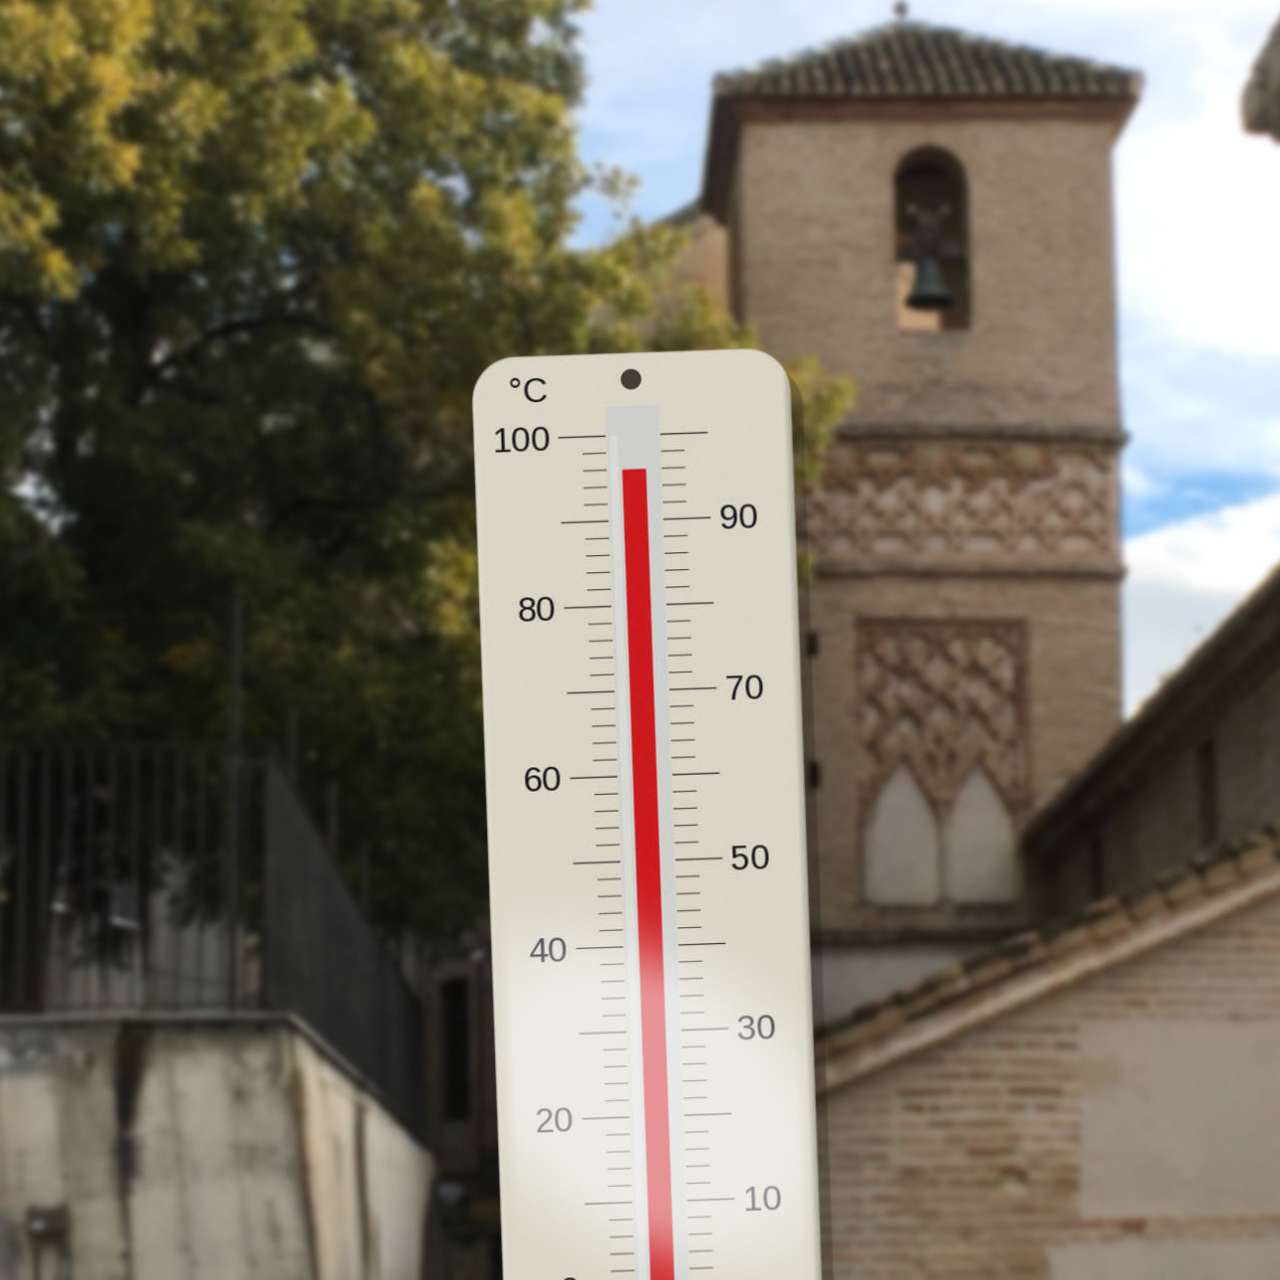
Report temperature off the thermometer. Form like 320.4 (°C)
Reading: 96 (°C)
